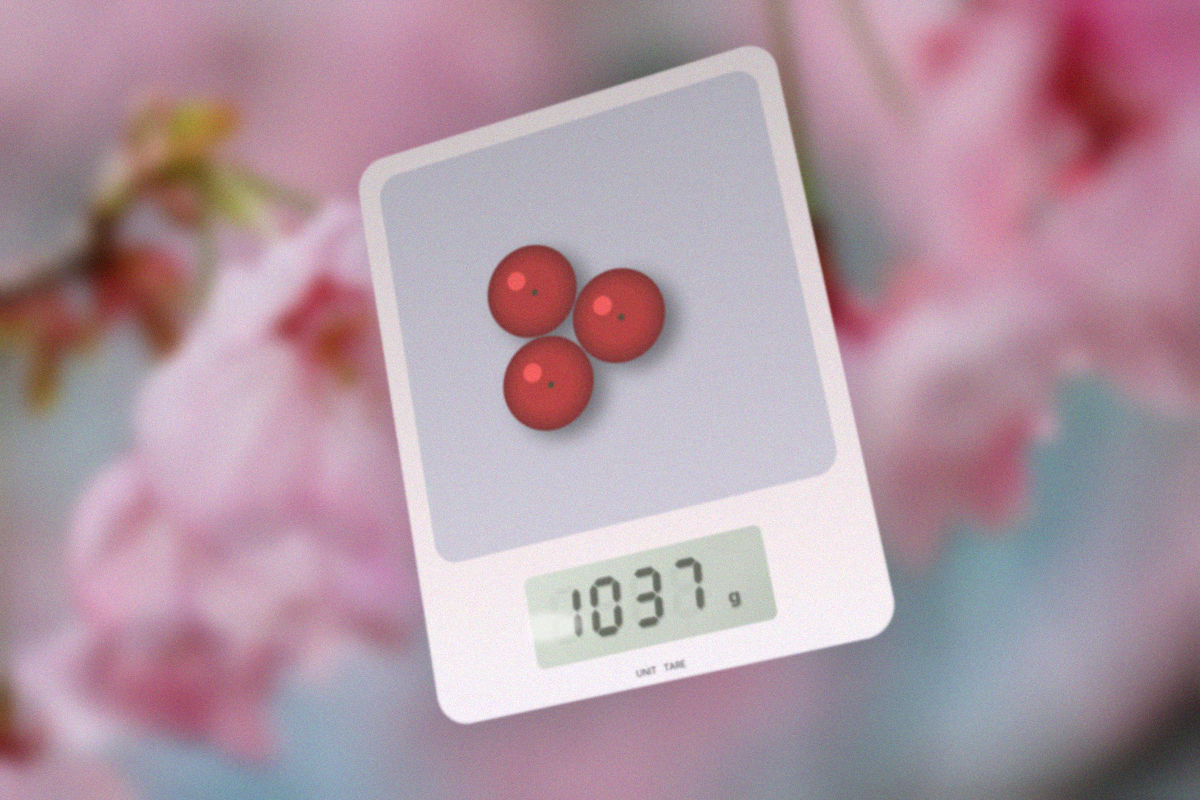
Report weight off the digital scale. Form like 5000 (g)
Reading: 1037 (g)
